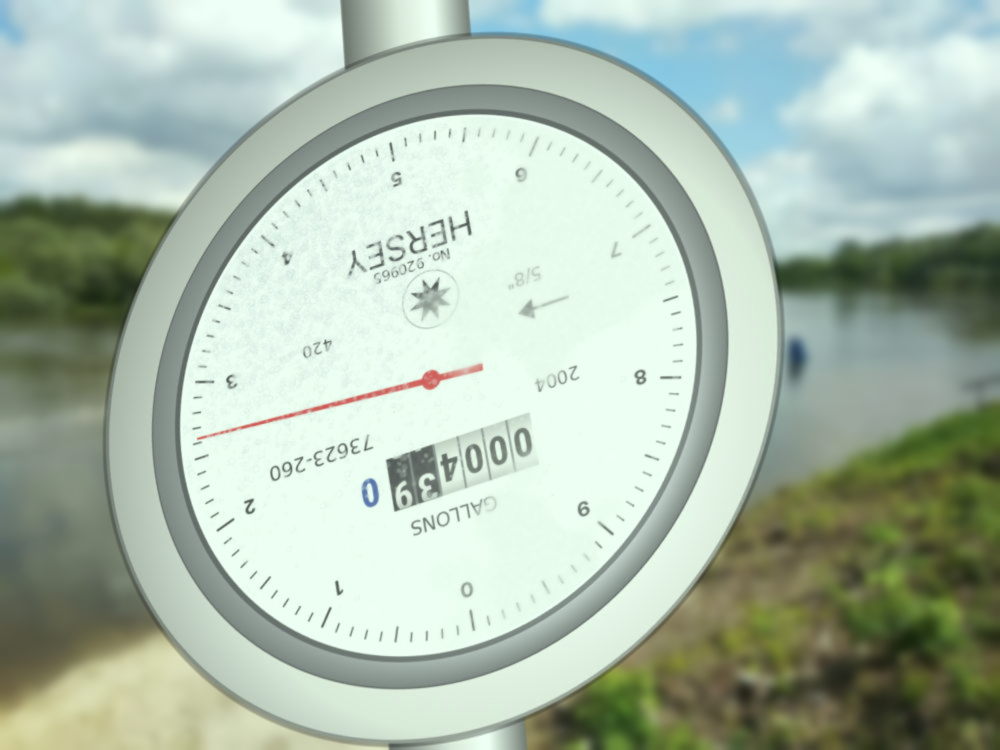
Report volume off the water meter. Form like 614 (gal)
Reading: 4392.6 (gal)
